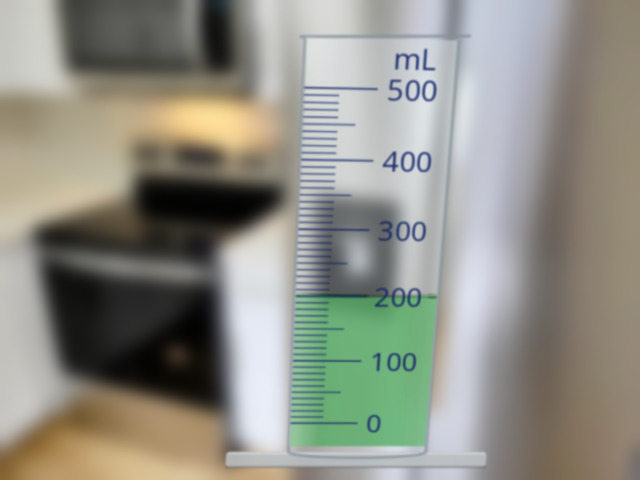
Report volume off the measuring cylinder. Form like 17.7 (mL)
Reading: 200 (mL)
